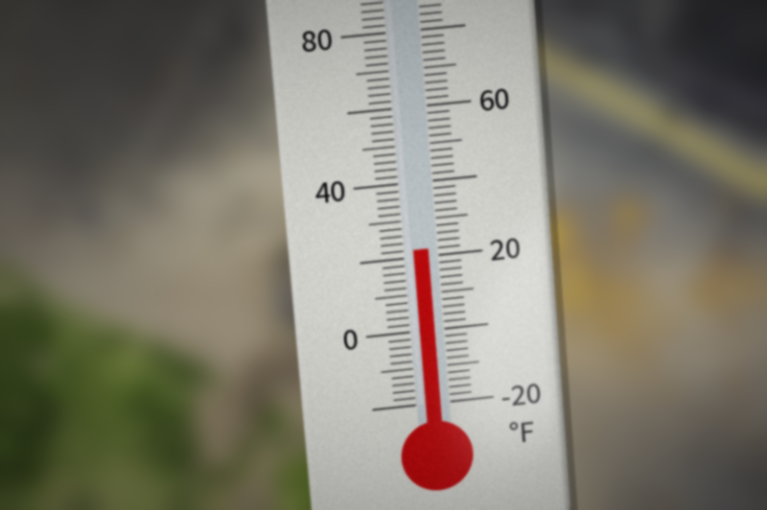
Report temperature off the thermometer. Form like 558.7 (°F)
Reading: 22 (°F)
